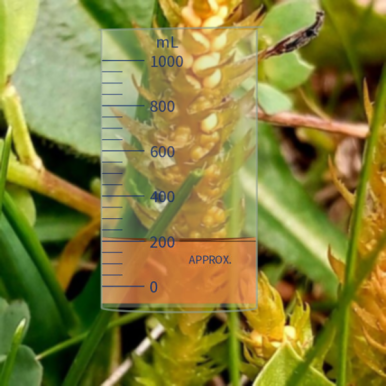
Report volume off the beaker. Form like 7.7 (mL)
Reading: 200 (mL)
